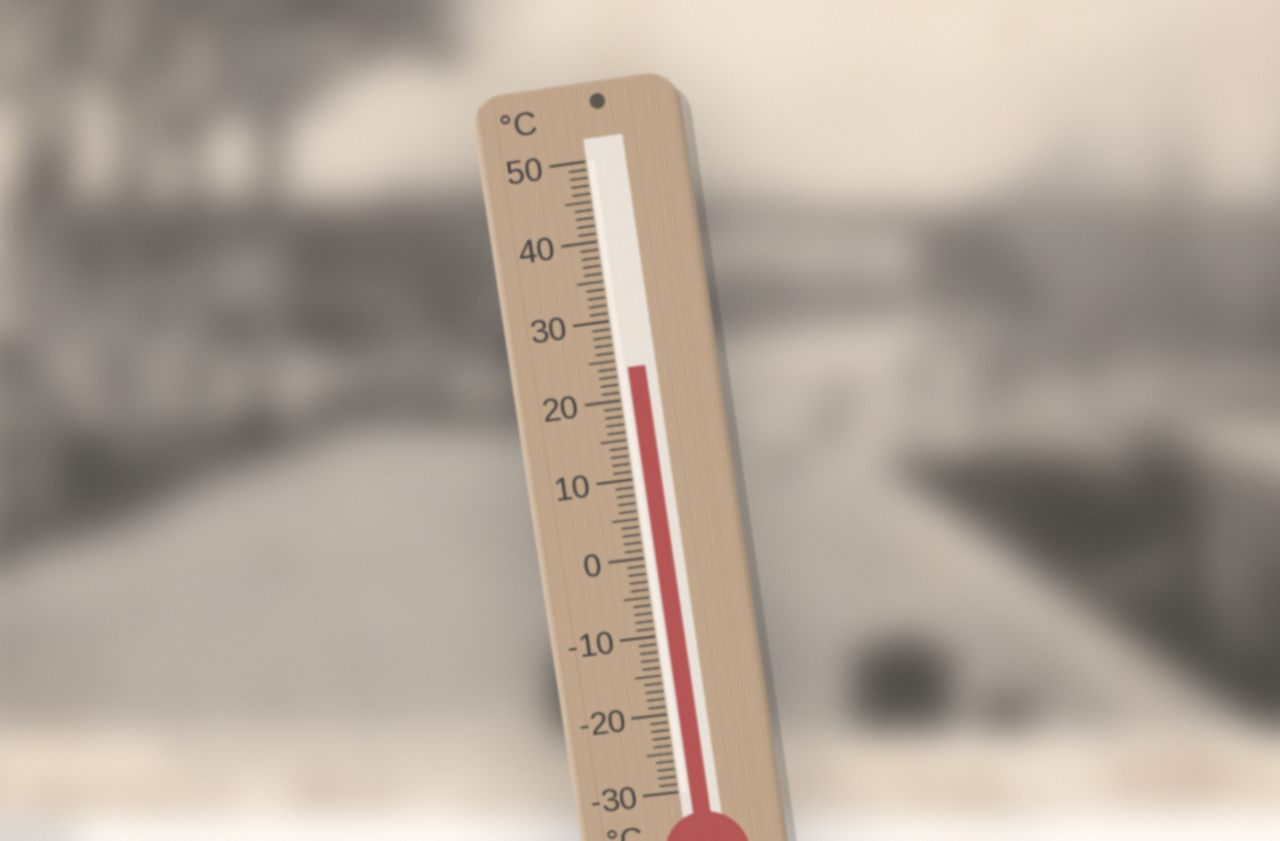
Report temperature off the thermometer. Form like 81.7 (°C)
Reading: 24 (°C)
